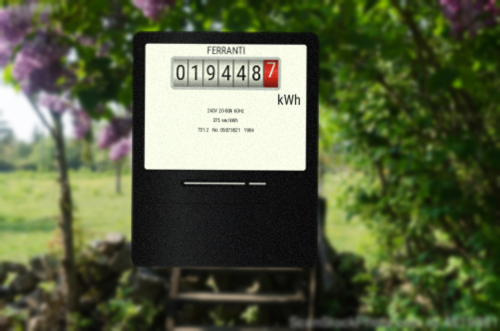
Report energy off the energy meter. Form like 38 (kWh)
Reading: 19448.7 (kWh)
